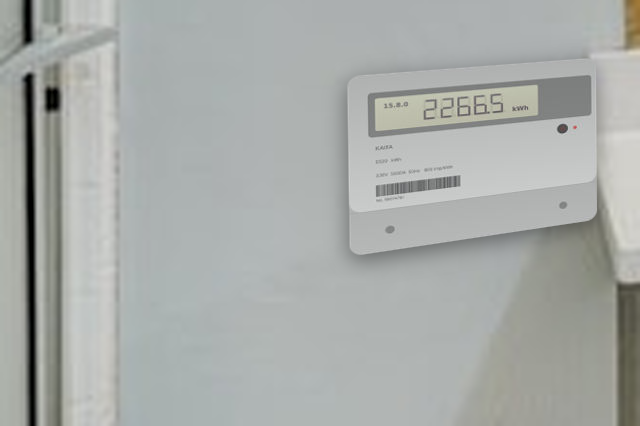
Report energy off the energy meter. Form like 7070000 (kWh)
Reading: 2266.5 (kWh)
